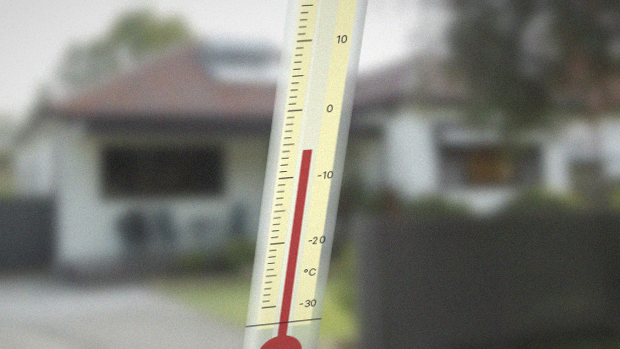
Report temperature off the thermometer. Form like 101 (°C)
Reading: -6 (°C)
